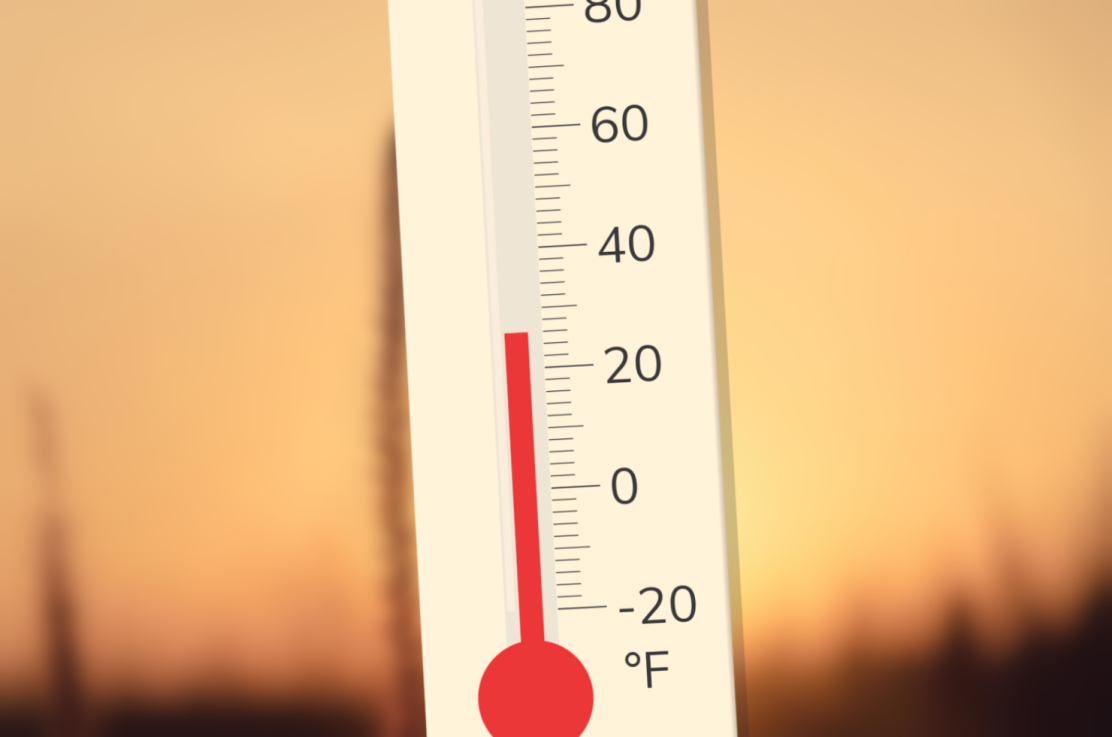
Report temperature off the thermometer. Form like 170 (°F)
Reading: 26 (°F)
